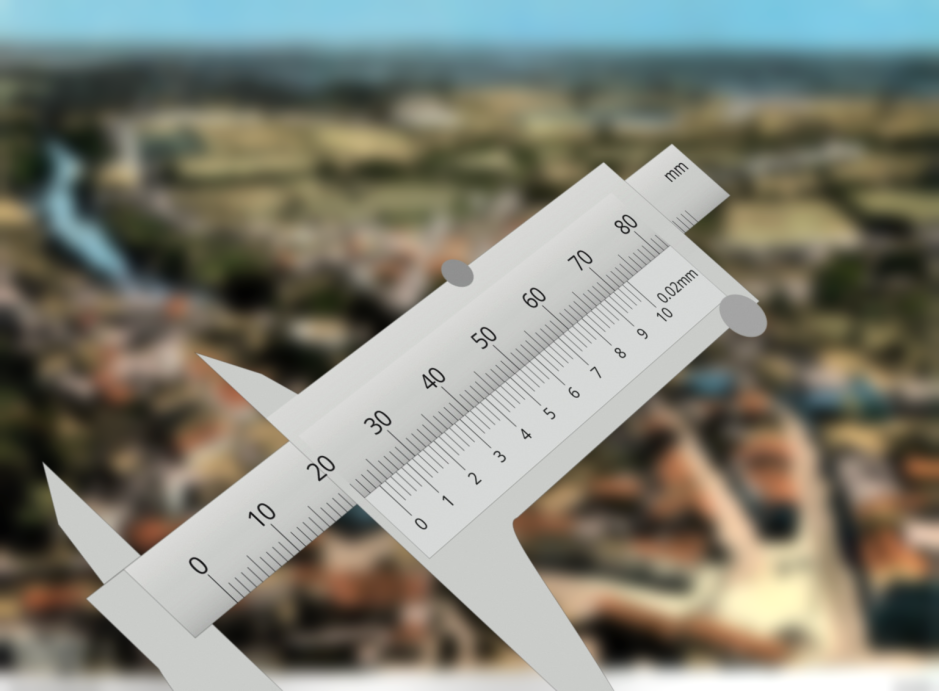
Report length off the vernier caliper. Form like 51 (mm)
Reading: 23.6 (mm)
